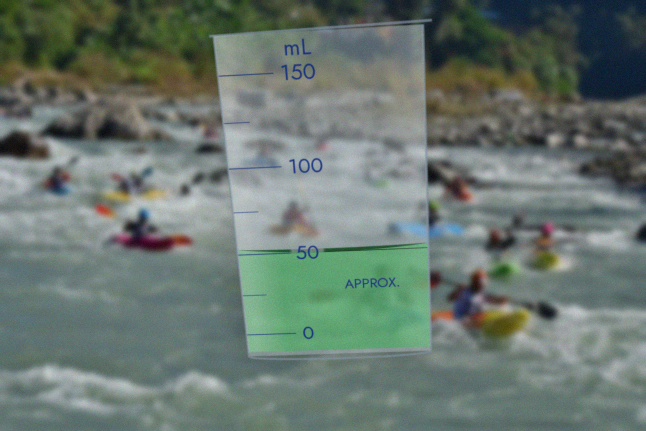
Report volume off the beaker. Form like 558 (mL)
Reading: 50 (mL)
